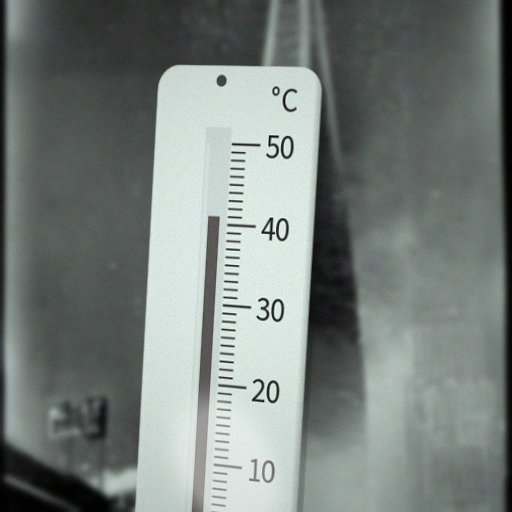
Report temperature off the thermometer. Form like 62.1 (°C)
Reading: 41 (°C)
